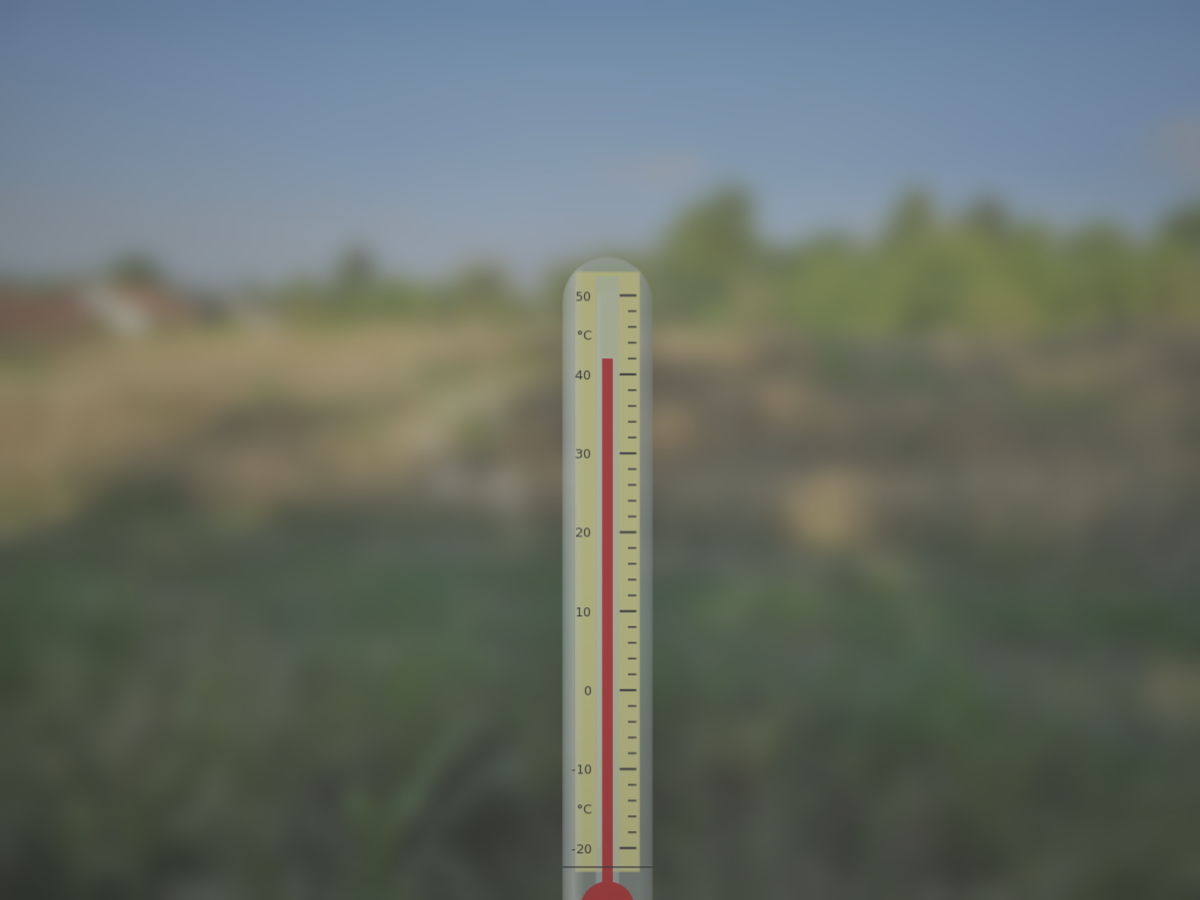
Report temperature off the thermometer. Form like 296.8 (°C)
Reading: 42 (°C)
